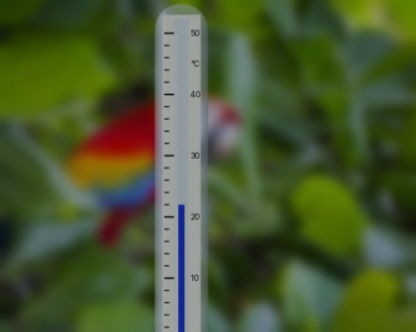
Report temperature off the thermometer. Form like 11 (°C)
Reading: 22 (°C)
